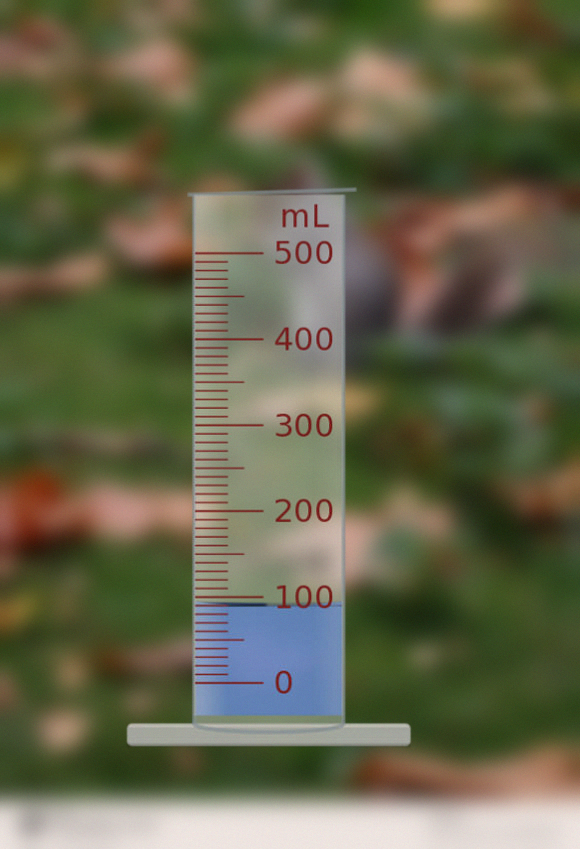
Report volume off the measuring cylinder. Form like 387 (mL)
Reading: 90 (mL)
